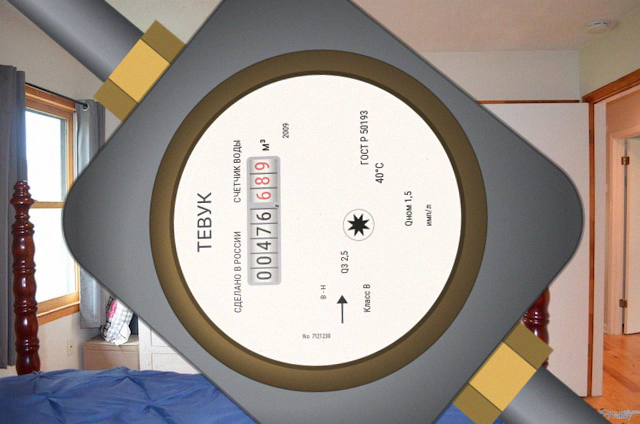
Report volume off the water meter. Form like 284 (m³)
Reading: 476.689 (m³)
